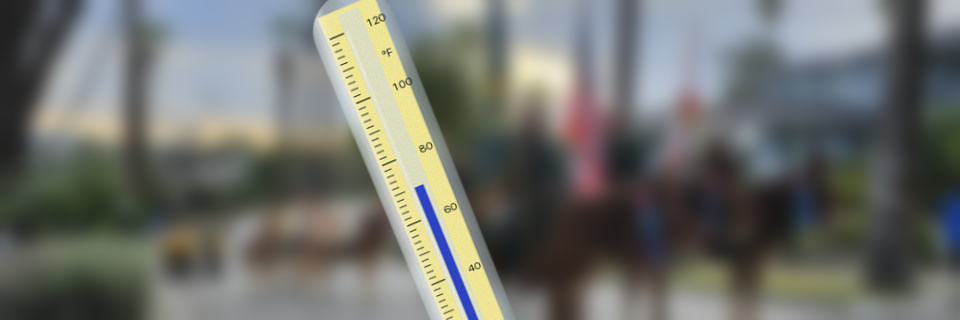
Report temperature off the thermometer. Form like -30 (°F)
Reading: 70 (°F)
